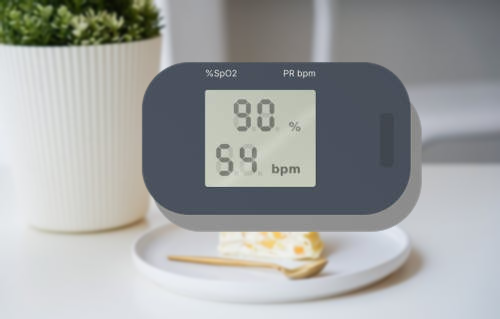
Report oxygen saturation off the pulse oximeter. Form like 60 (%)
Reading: 90 (%)
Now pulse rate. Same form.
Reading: 54 (bpm)
